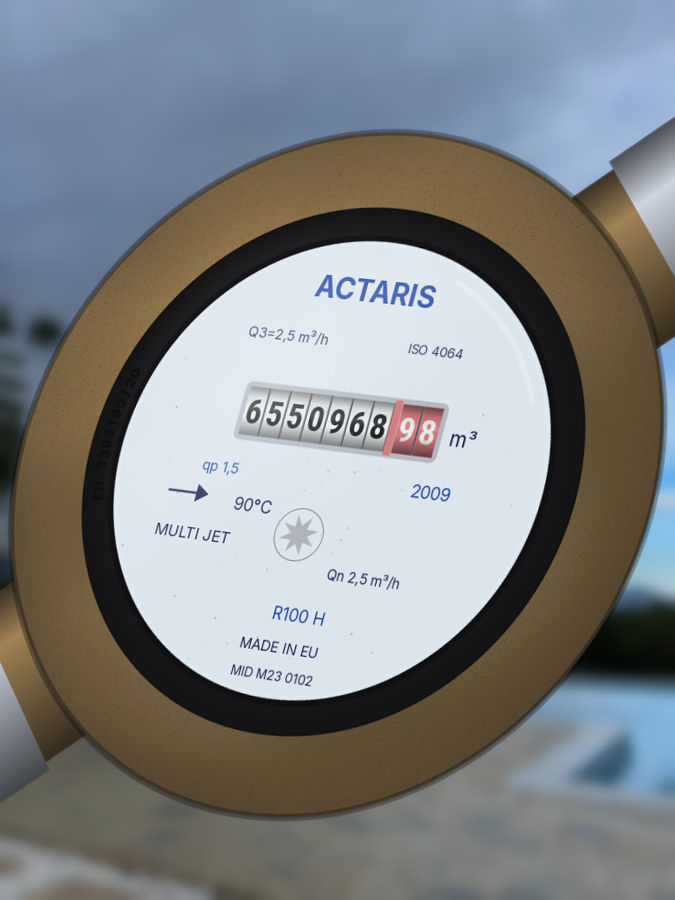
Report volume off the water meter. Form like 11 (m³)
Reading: 6550968.98 (m³)
